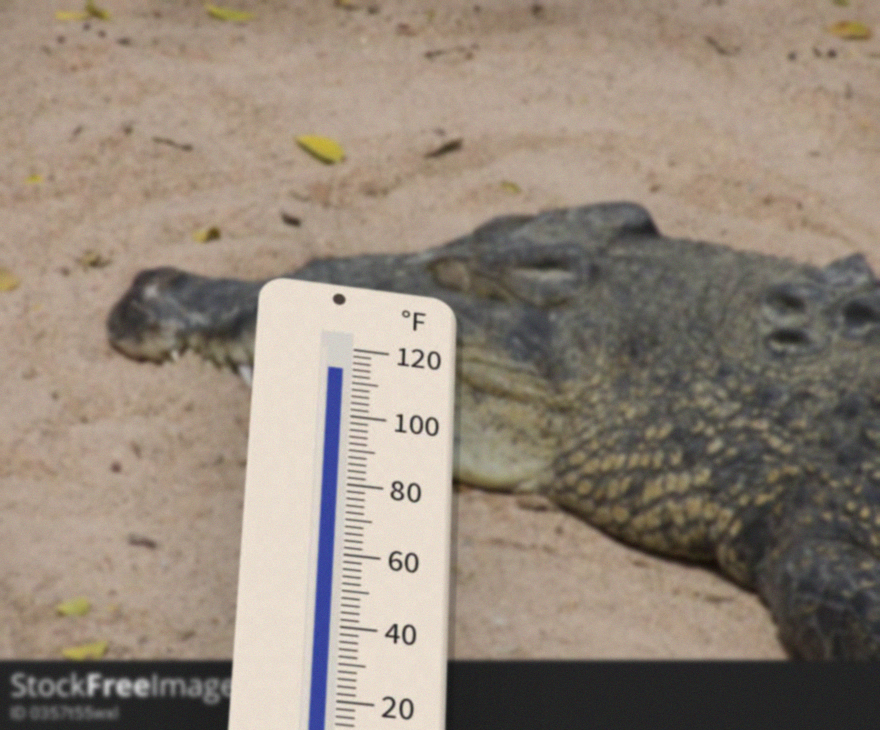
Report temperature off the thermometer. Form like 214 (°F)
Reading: 114 (°F)
